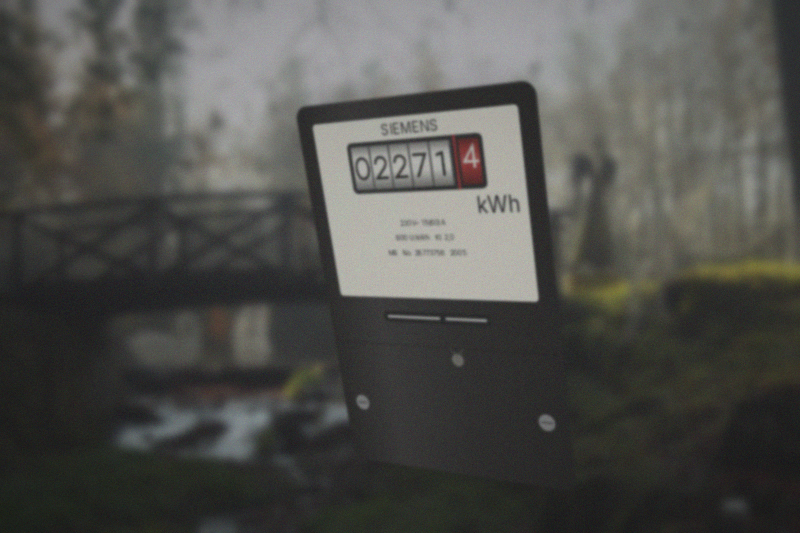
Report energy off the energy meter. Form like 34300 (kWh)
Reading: 2271.4 (kWh)
